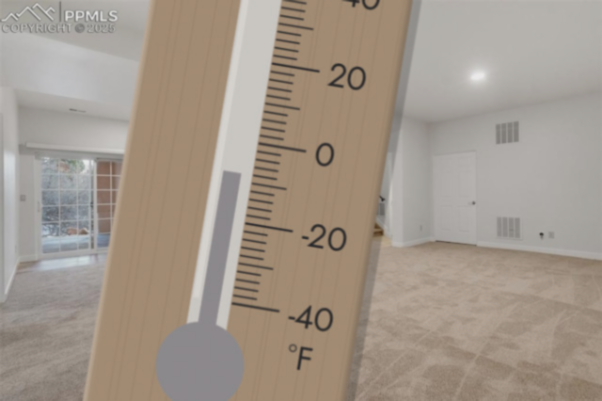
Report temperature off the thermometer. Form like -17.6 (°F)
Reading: -8 (°F)
